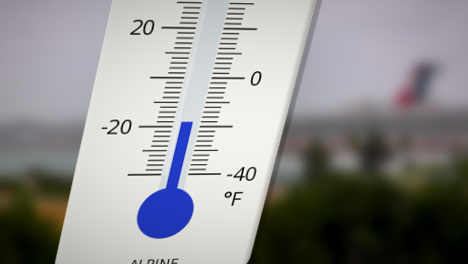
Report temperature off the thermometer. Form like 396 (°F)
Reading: -18 (°F)
